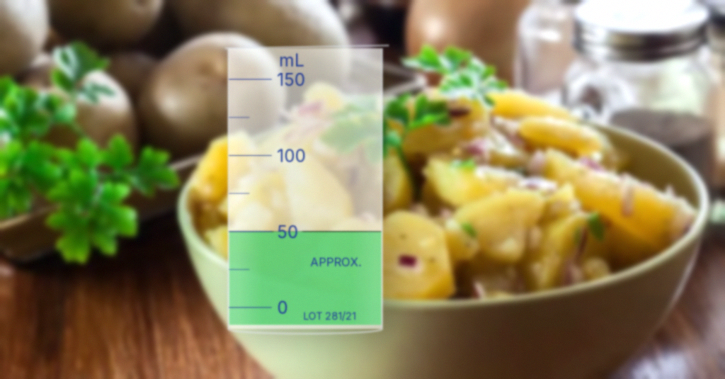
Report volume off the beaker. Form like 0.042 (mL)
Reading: 50 (mL)
